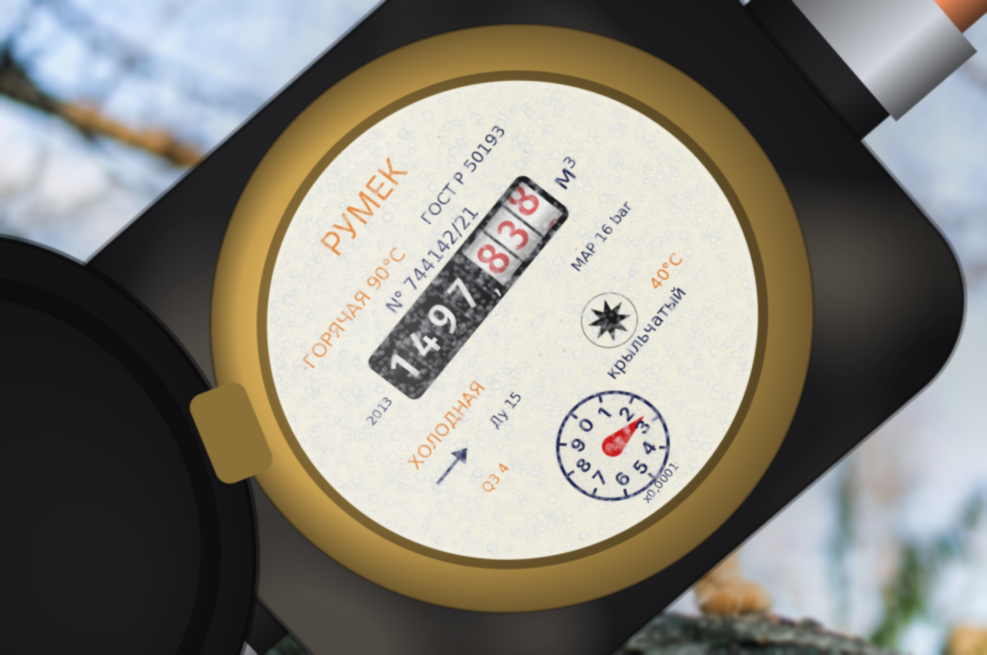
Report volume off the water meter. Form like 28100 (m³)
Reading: 1497.8382 (m³)
